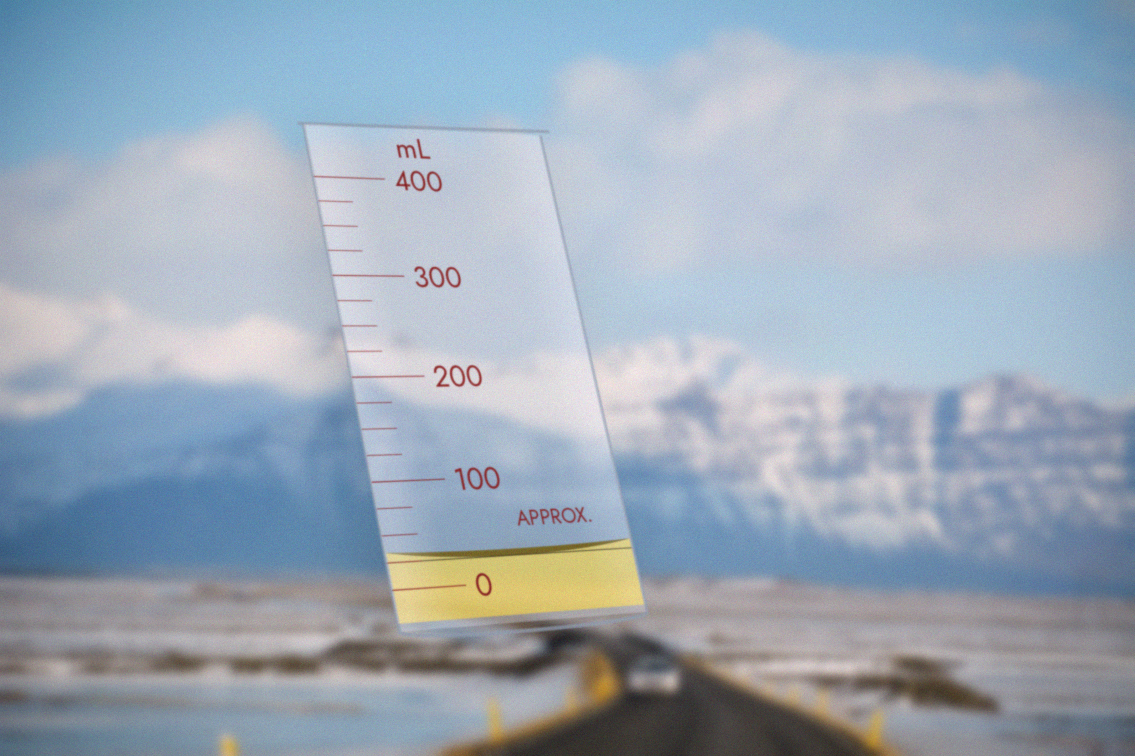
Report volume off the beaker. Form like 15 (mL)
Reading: 25 (mL)
